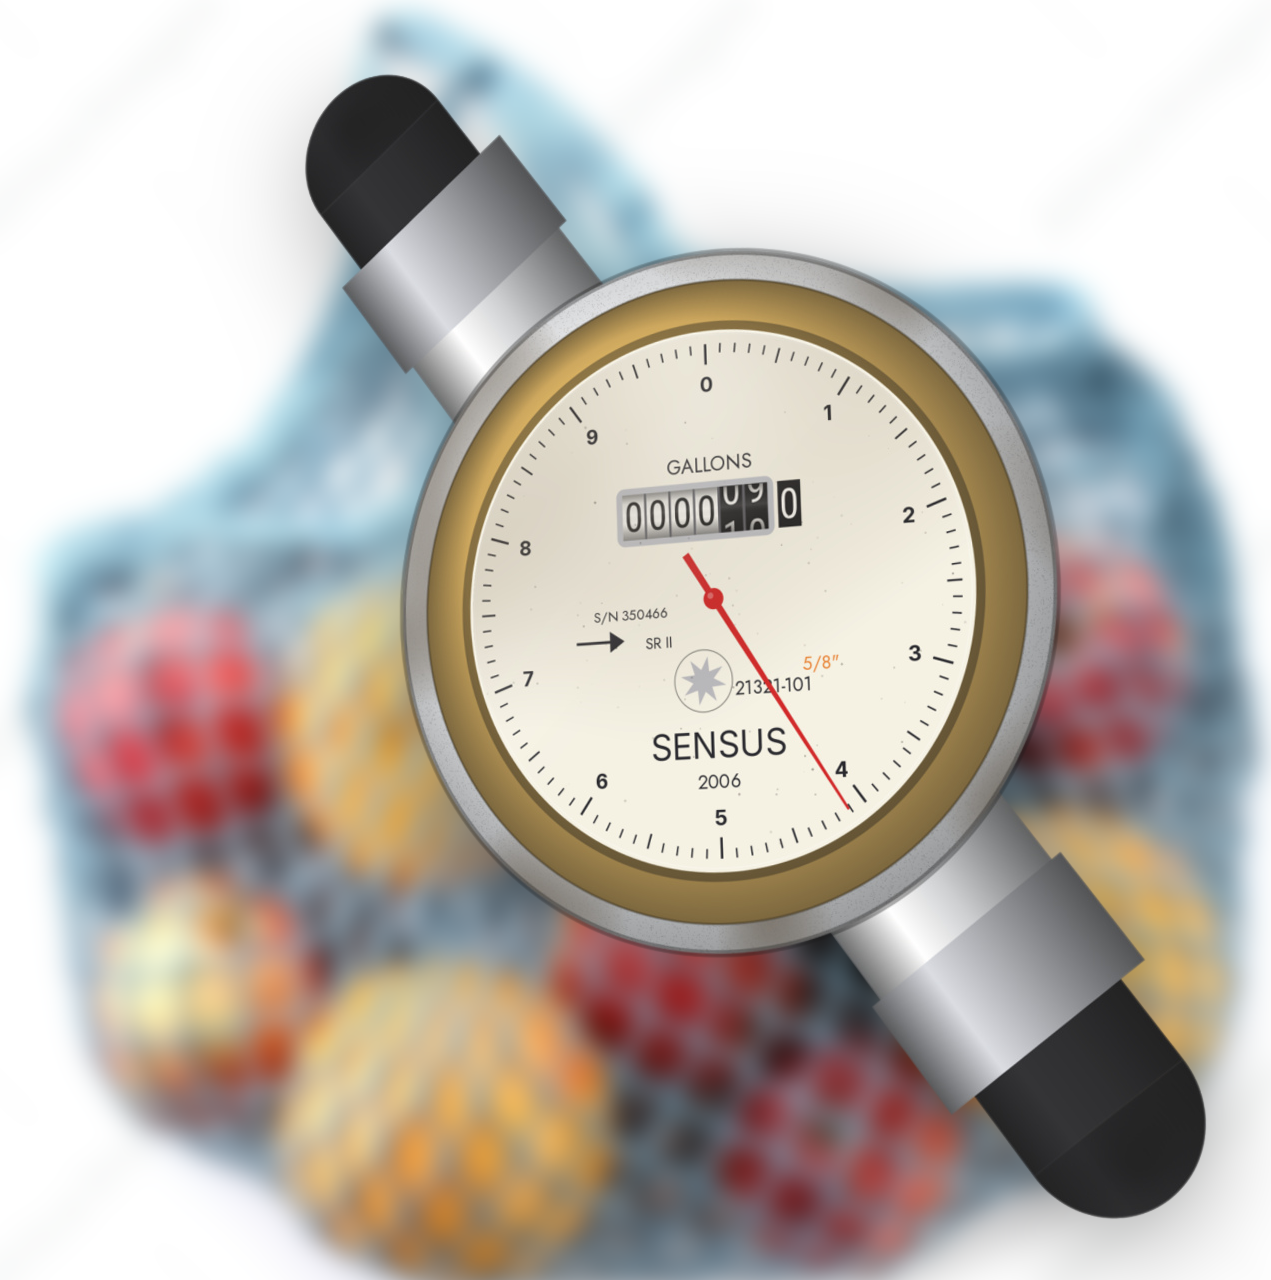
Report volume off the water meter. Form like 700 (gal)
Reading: 94.1 (gal)
